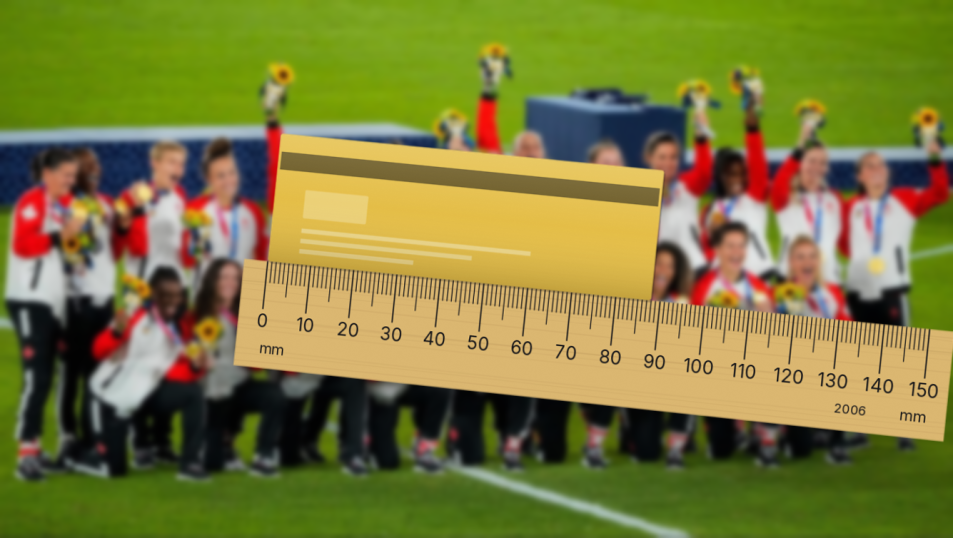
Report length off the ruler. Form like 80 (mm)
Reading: 88 (mm)
